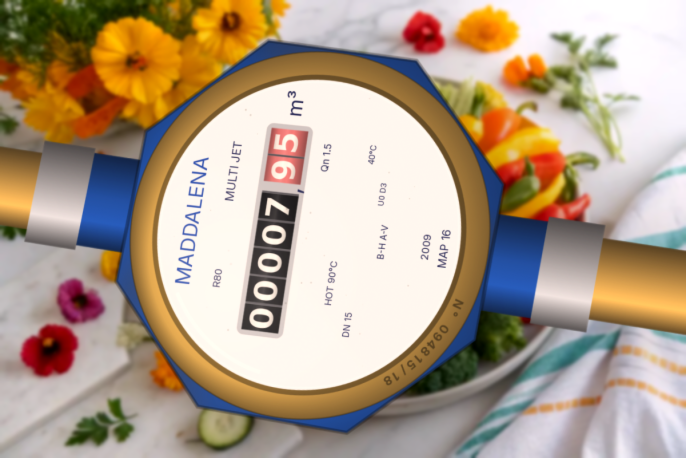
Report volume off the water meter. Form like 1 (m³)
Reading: 7.95 (m³)
